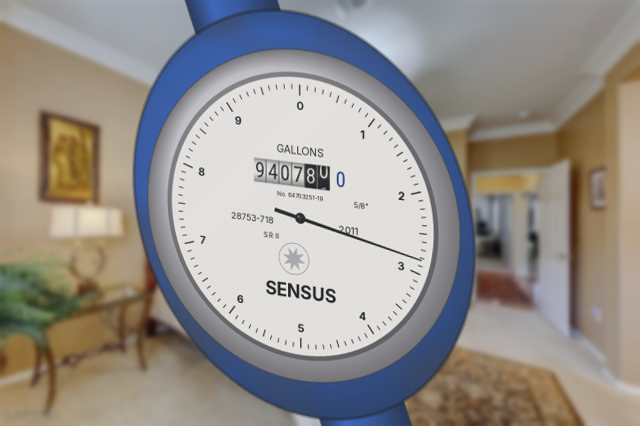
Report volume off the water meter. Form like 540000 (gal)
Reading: 9407802.8 (gal)
